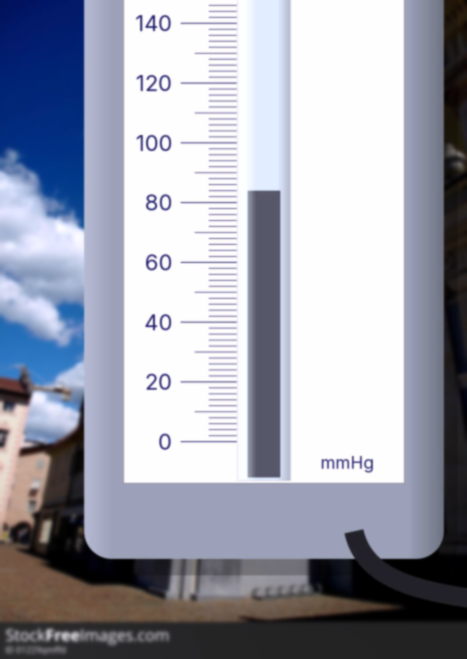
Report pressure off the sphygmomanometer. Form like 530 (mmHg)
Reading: 84 (mmHg)
